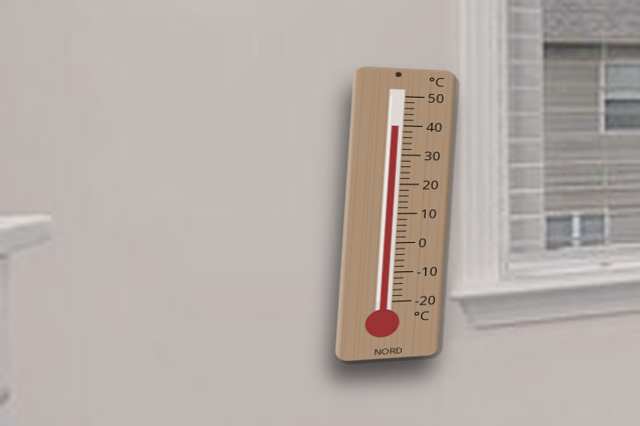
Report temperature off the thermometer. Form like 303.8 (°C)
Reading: 40 (°C)
